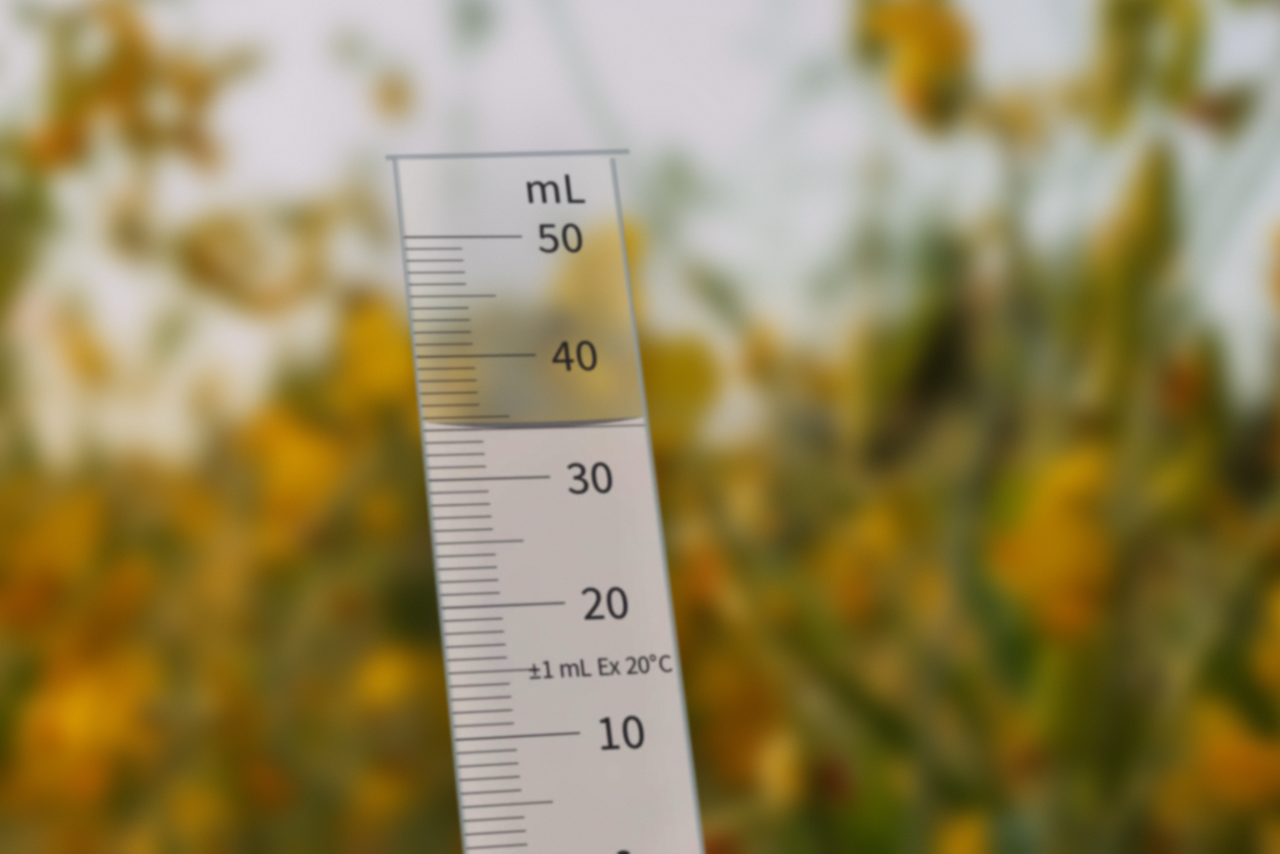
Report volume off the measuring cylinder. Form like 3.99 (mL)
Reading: 34 (mL)
